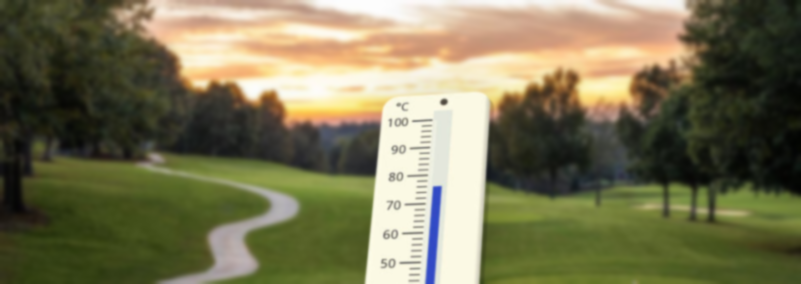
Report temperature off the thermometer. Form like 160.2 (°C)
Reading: 76 (°C)
